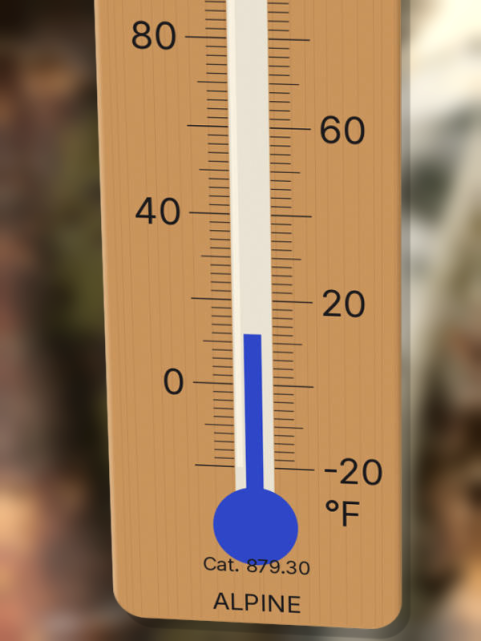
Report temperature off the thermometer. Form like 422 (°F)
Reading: 12 (°F)
